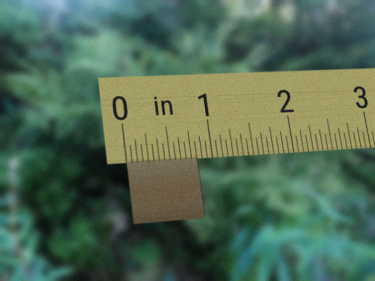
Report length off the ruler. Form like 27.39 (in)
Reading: 0.8125 (in)
